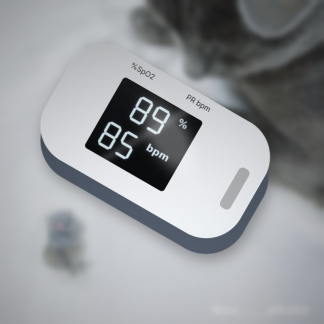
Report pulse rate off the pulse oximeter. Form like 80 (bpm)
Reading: 85 (bpm)
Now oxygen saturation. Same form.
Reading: 89 (%)
